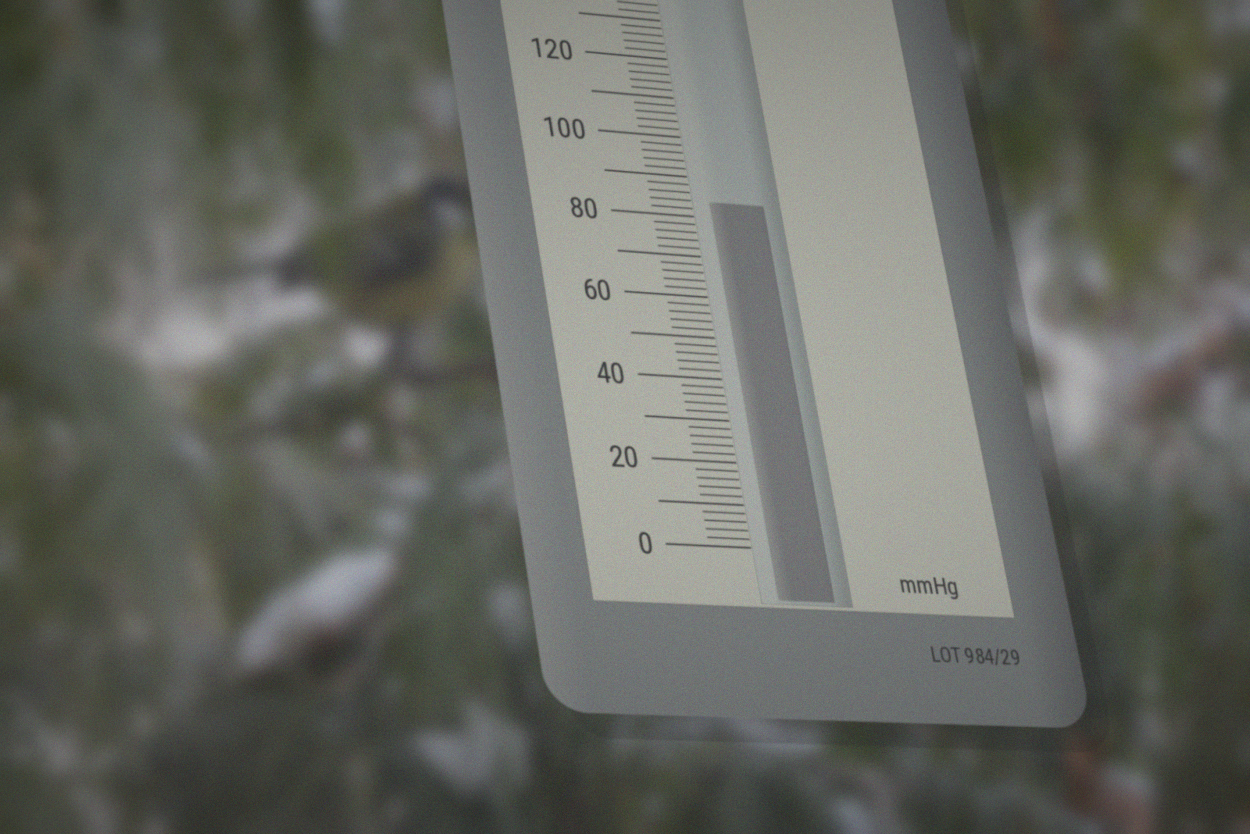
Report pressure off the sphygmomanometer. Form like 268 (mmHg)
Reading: 84 (mmHg)
